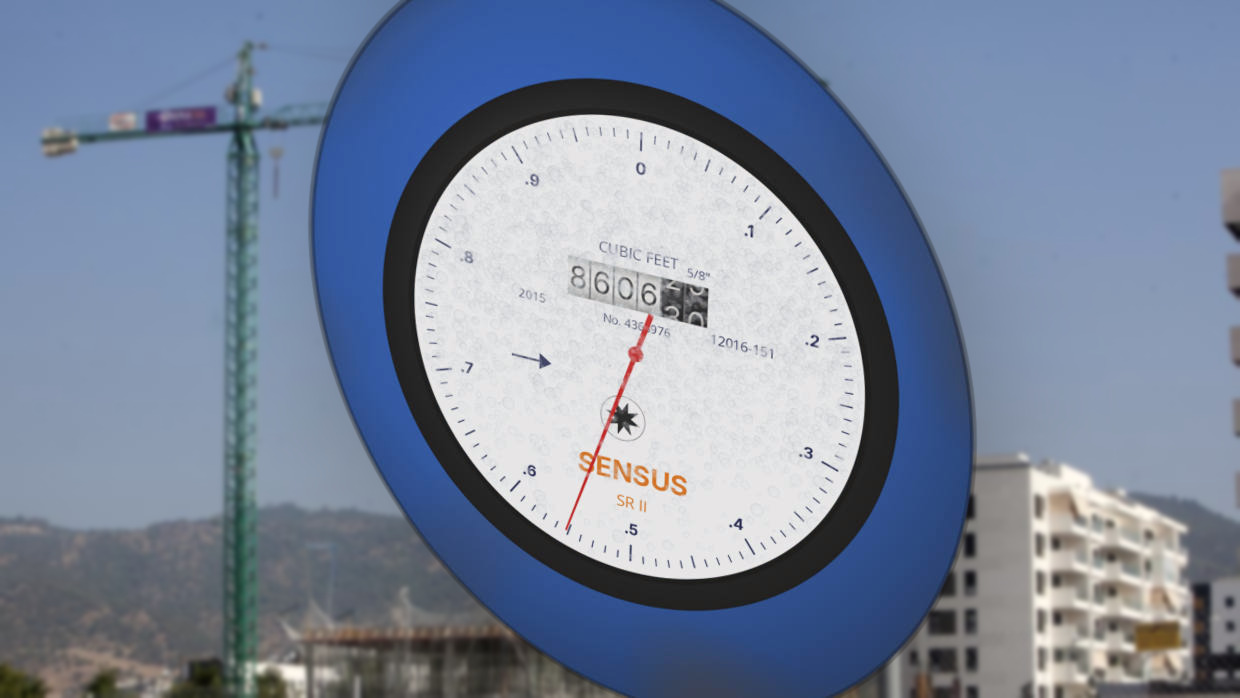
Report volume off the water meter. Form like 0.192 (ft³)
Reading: 860629.55 (ft³)
